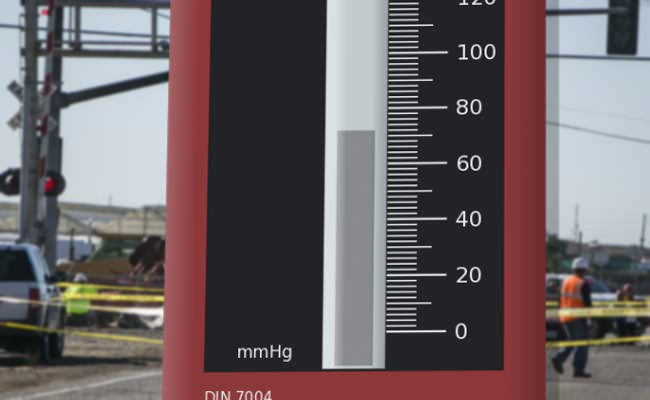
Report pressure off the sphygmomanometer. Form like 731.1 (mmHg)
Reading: 72 (mmHg)
